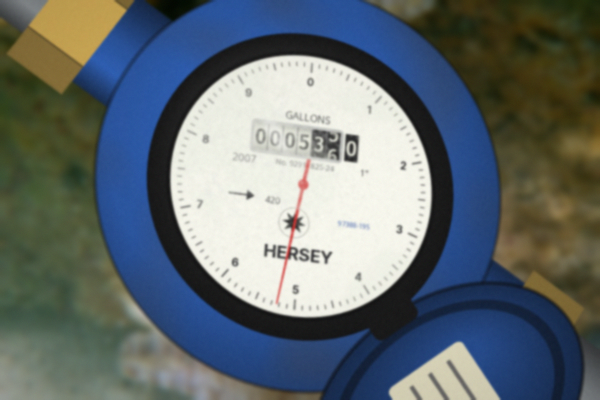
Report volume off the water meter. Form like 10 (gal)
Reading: 5355.2 (gal)
